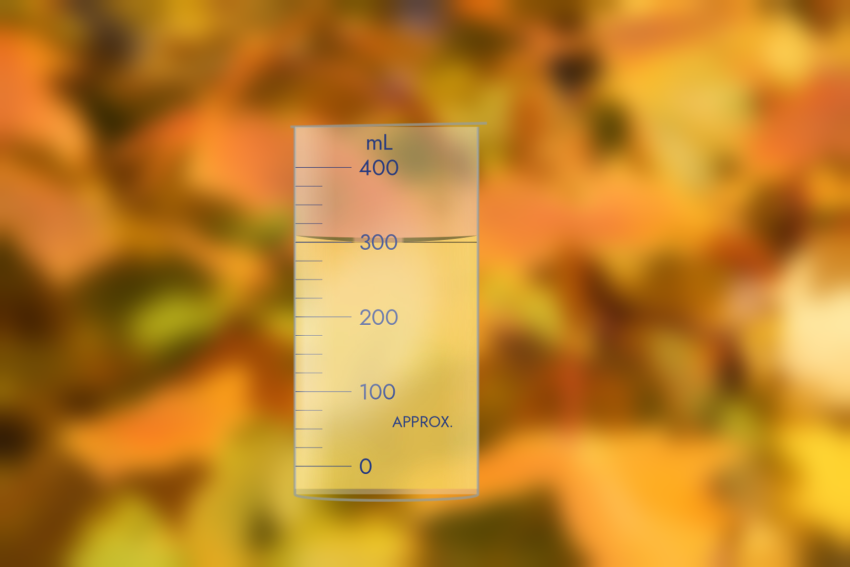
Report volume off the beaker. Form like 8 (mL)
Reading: 300 (mL)
